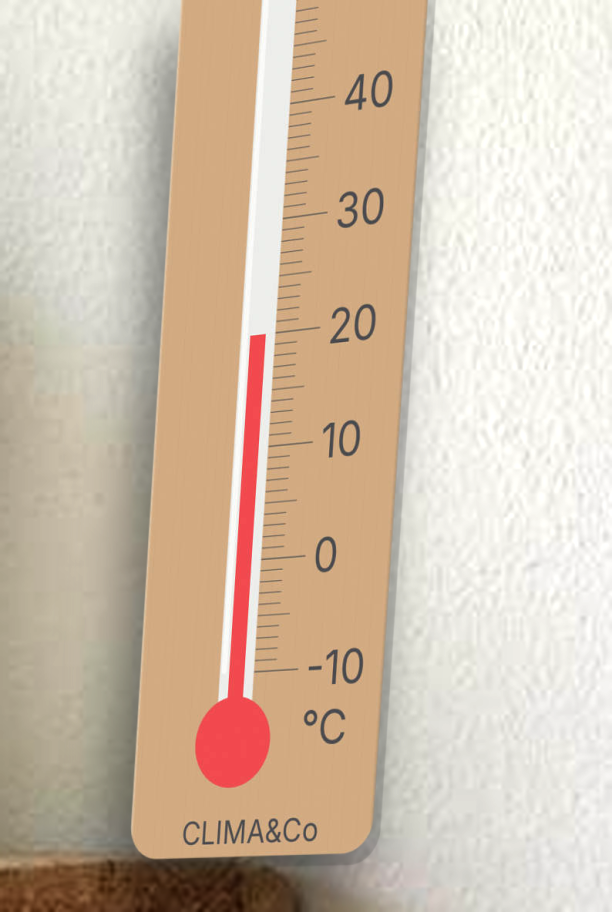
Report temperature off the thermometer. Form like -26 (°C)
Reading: 20 (°C)
